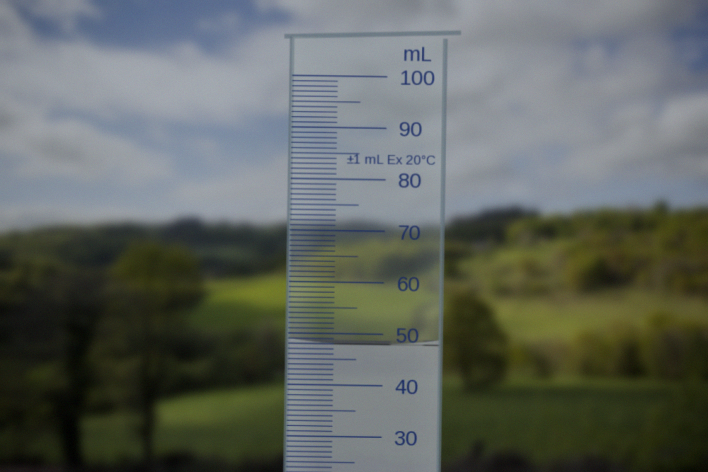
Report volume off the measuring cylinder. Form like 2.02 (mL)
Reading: 48 (mL)
